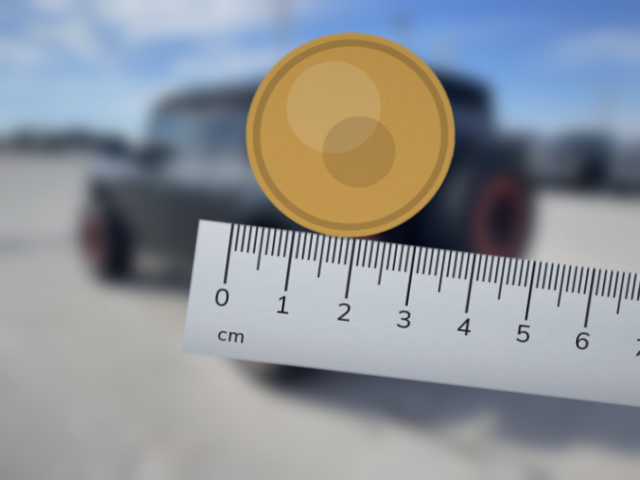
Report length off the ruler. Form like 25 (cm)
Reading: 3.4 (cm)
